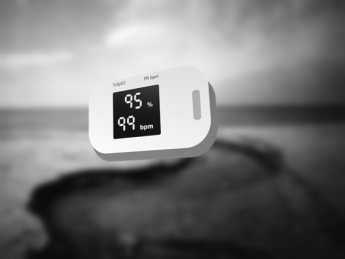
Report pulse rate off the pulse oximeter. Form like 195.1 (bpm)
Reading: 99 (bpm)
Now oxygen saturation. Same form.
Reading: 95 (%)
